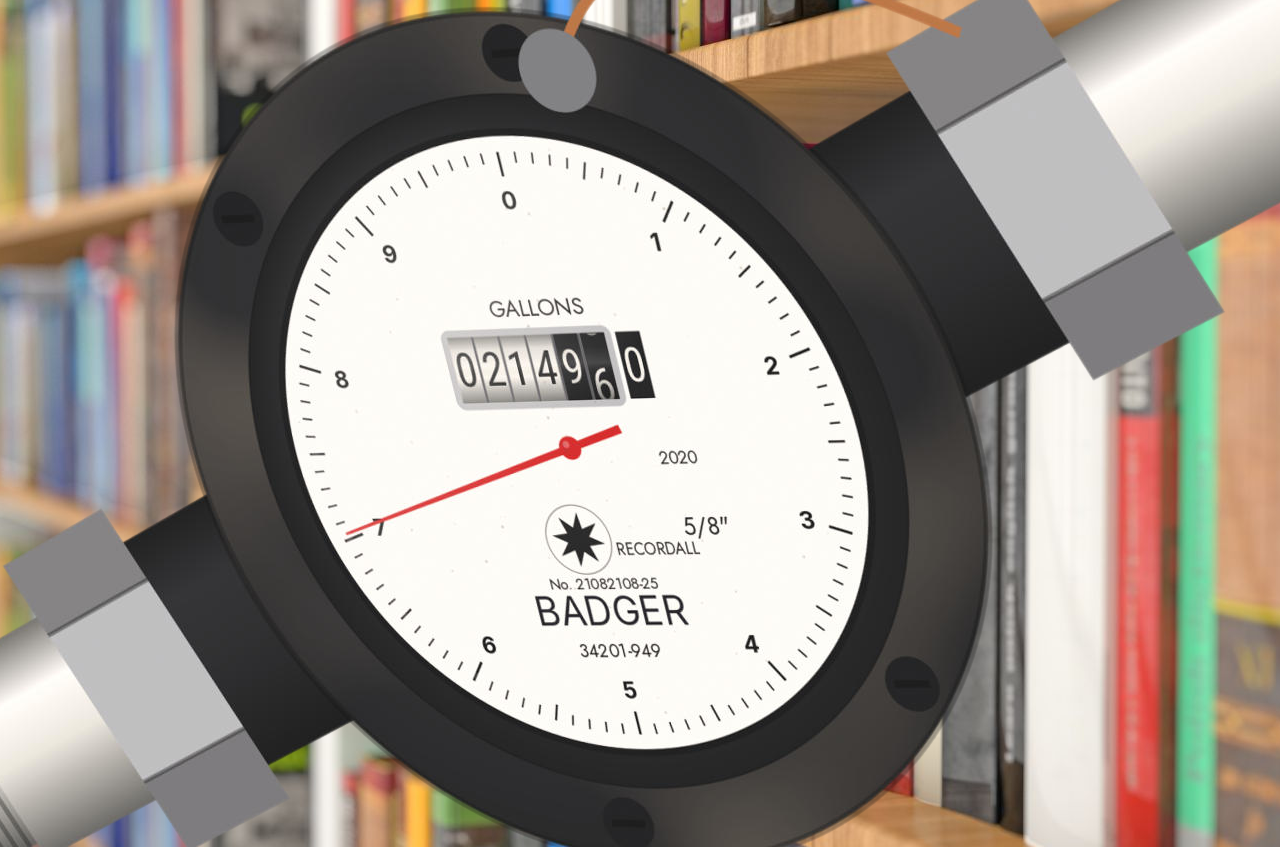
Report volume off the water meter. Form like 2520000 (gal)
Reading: 214957.0 (gal)
